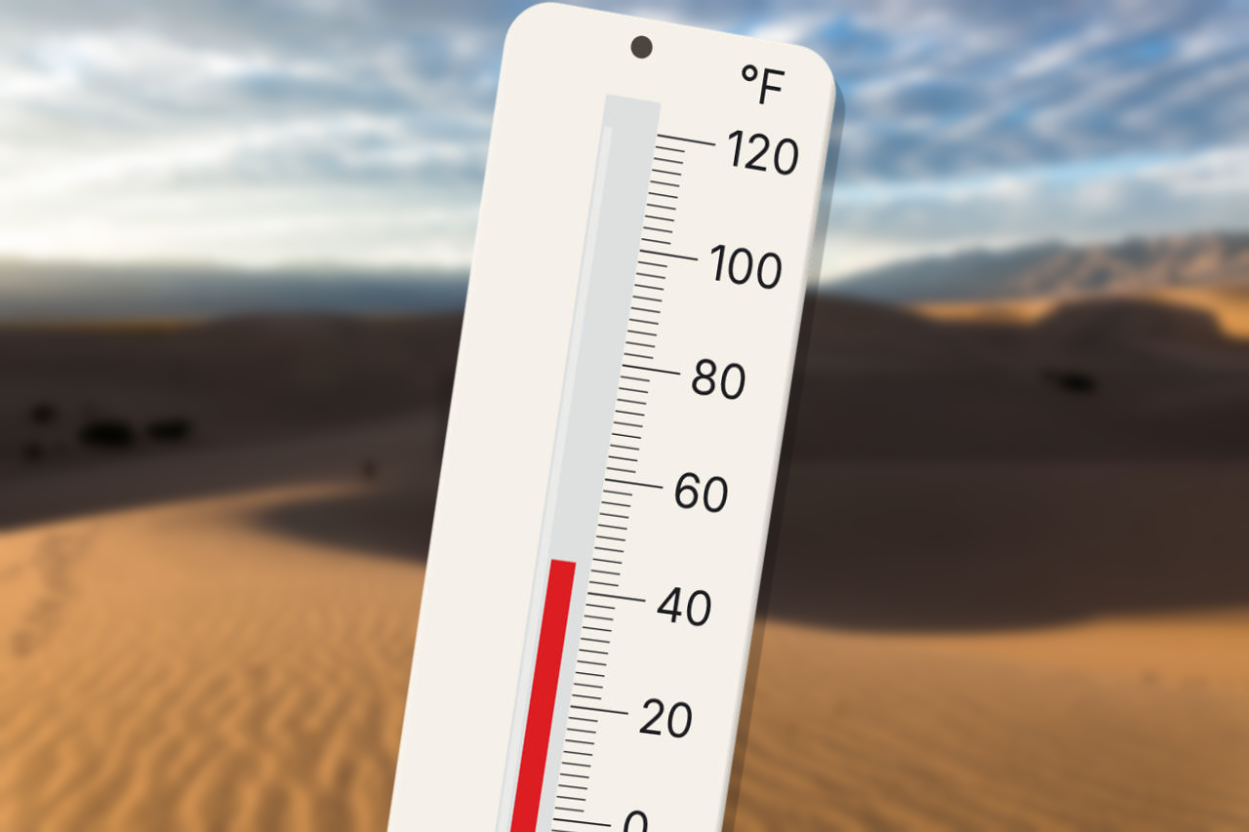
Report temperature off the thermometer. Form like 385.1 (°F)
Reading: 45 (°F)
